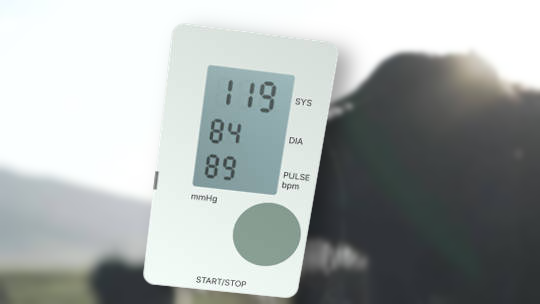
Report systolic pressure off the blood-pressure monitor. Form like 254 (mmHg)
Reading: 119 (mmHg)
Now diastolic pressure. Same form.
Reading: 84 (mmHg)
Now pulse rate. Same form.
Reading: 89 (bpm)
